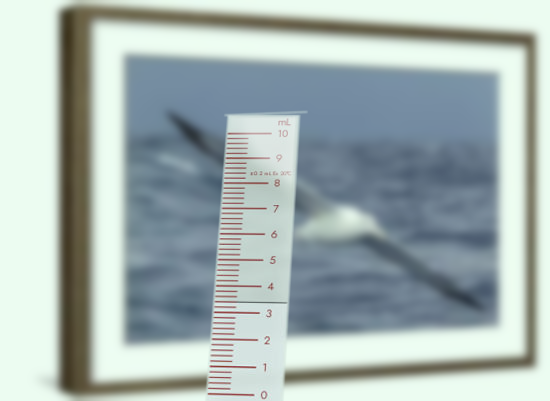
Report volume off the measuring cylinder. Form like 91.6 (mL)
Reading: 3.4 (mL)
